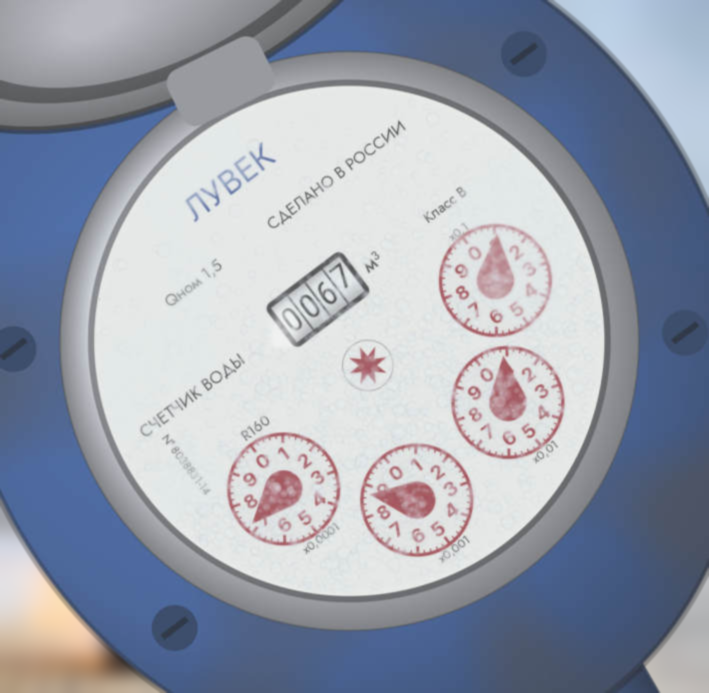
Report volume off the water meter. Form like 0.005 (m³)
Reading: 67.1087 (m³)
